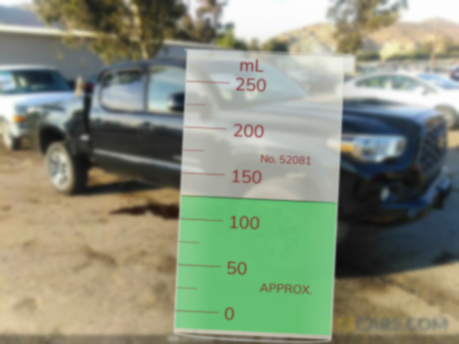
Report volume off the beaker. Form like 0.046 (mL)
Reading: 125 (mL)
